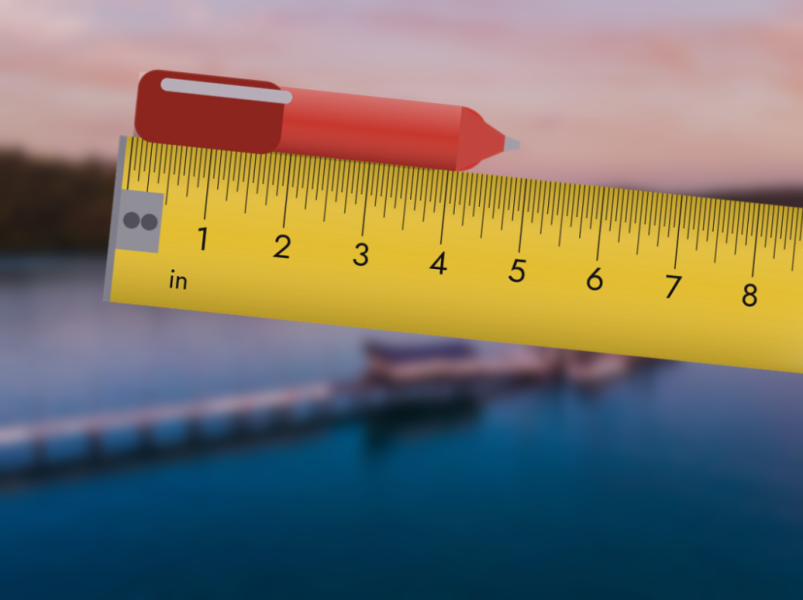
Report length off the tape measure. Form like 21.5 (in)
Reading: 4.875 (in)
